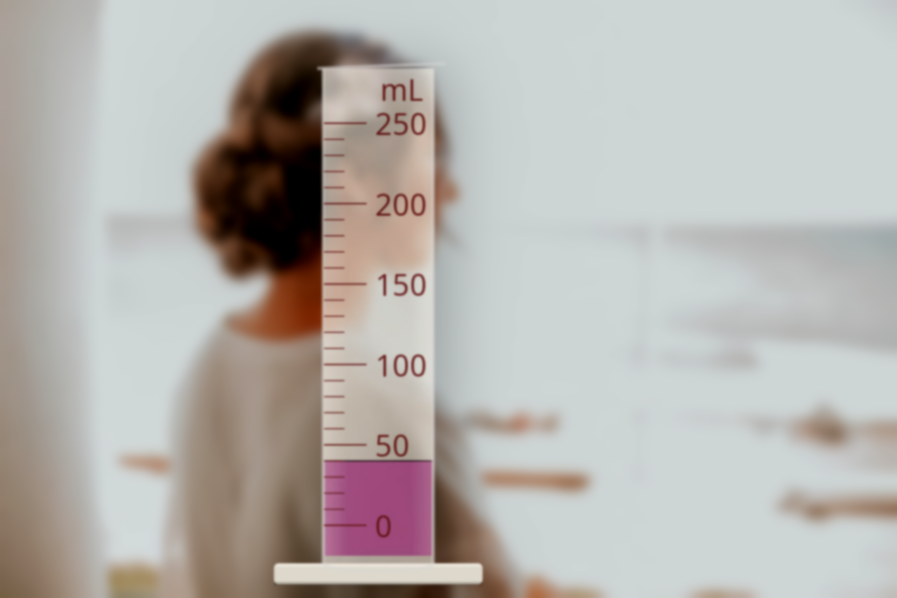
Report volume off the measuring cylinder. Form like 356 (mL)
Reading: 40 (mL)
